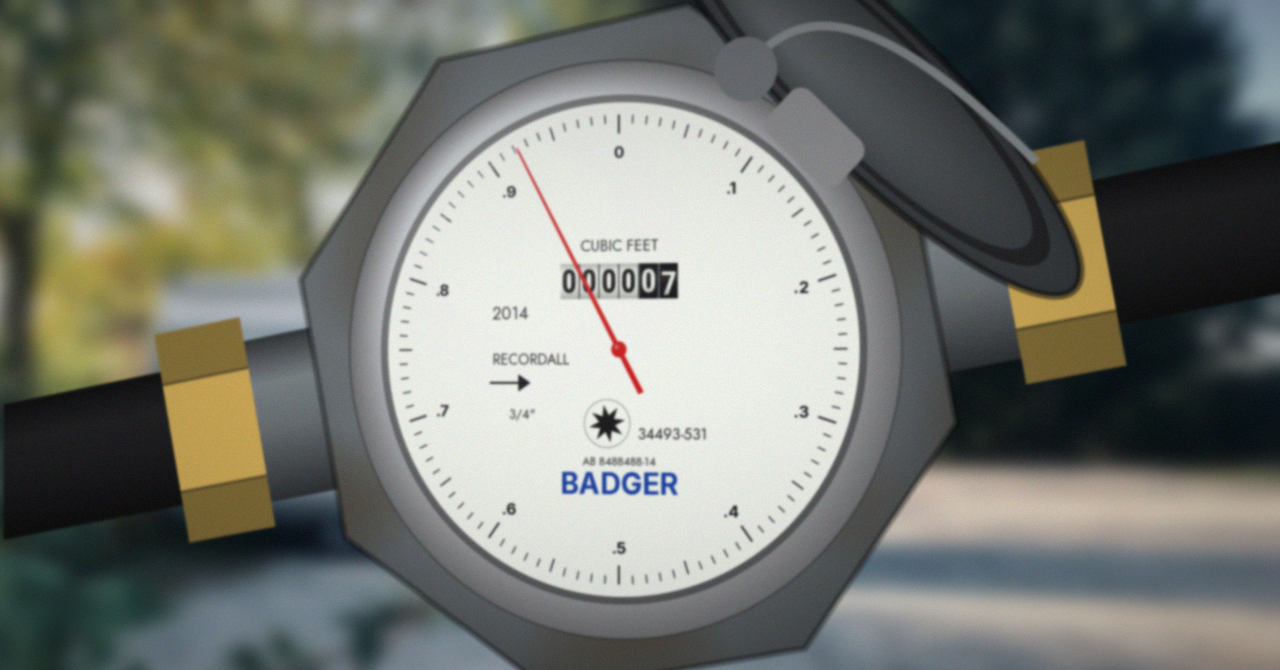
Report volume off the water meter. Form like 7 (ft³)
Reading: 6.92 (ft³)
